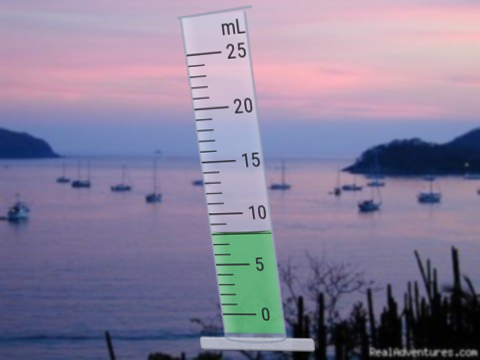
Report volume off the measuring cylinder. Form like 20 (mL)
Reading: 8 (mL)
